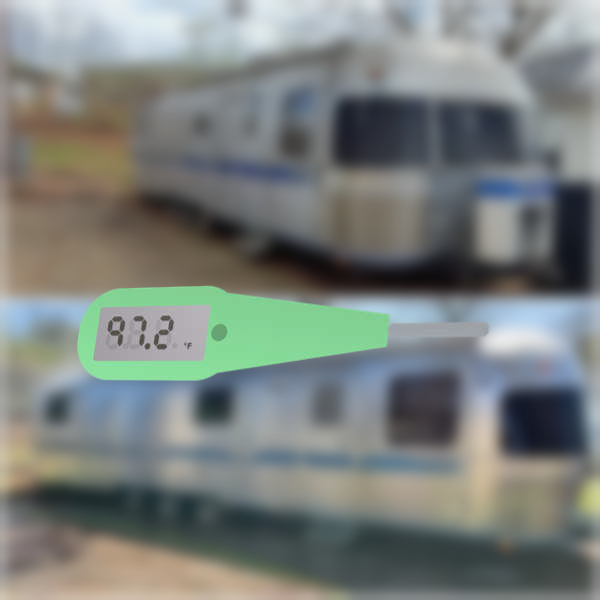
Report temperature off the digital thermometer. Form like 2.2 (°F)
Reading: 97.2 (°F)
